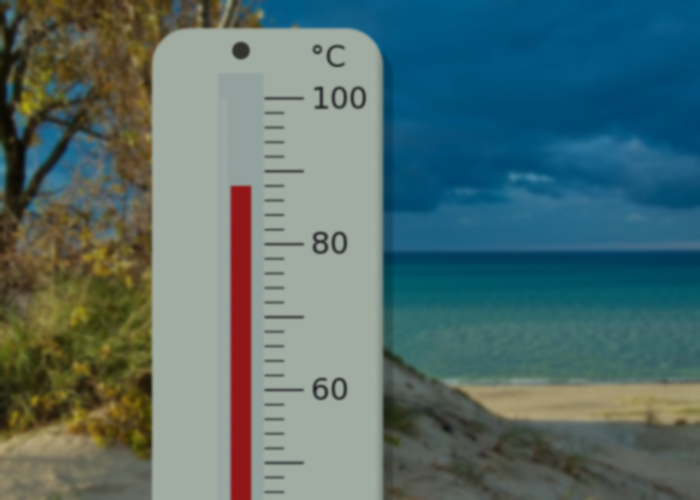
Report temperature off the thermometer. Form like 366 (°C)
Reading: 88 (°C)
